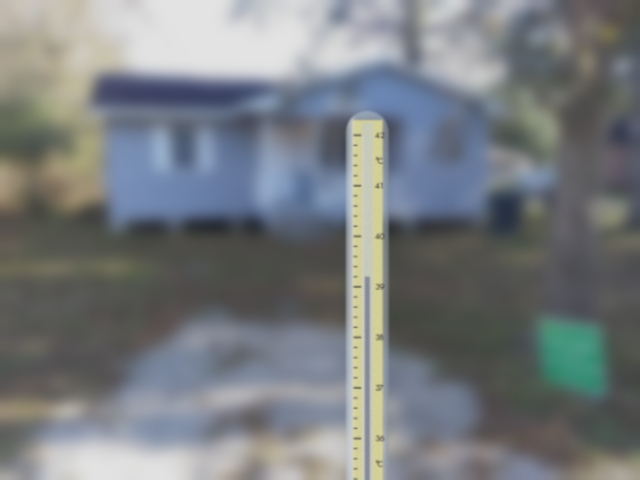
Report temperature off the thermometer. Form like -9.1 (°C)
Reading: 39.2 (°C)
